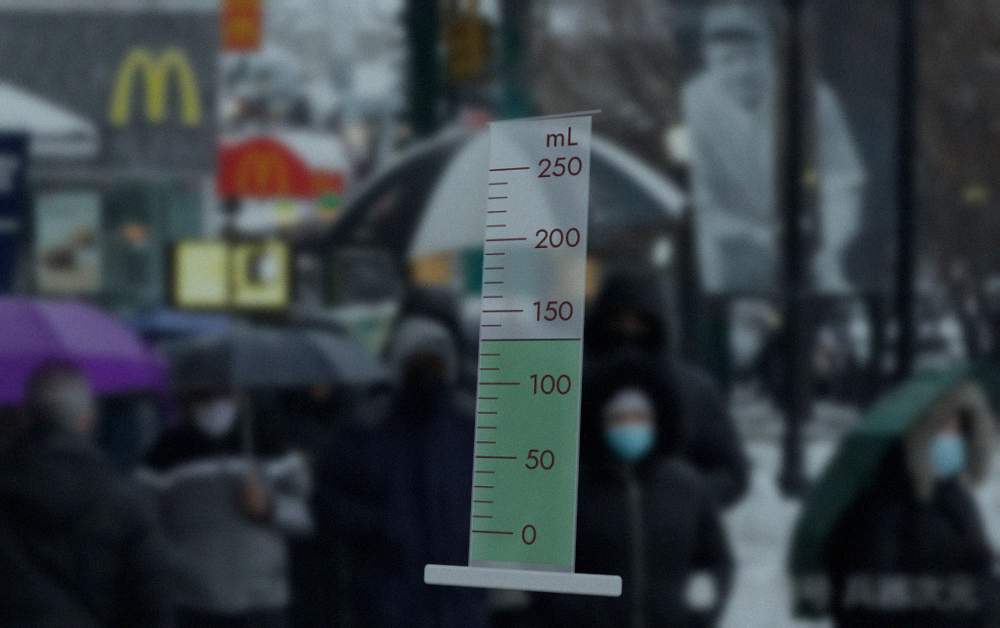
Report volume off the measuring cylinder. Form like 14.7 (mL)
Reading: 130 (mL)
